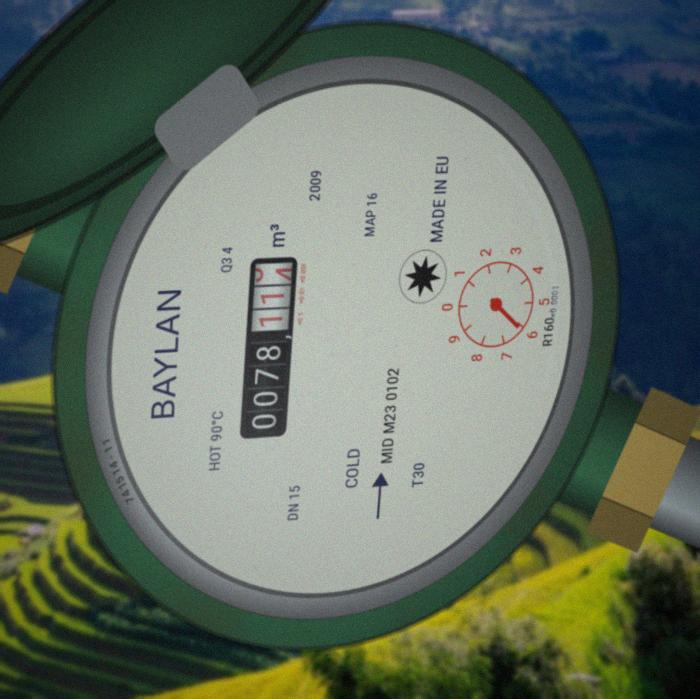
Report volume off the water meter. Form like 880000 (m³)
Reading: 78.1136 (m³)
